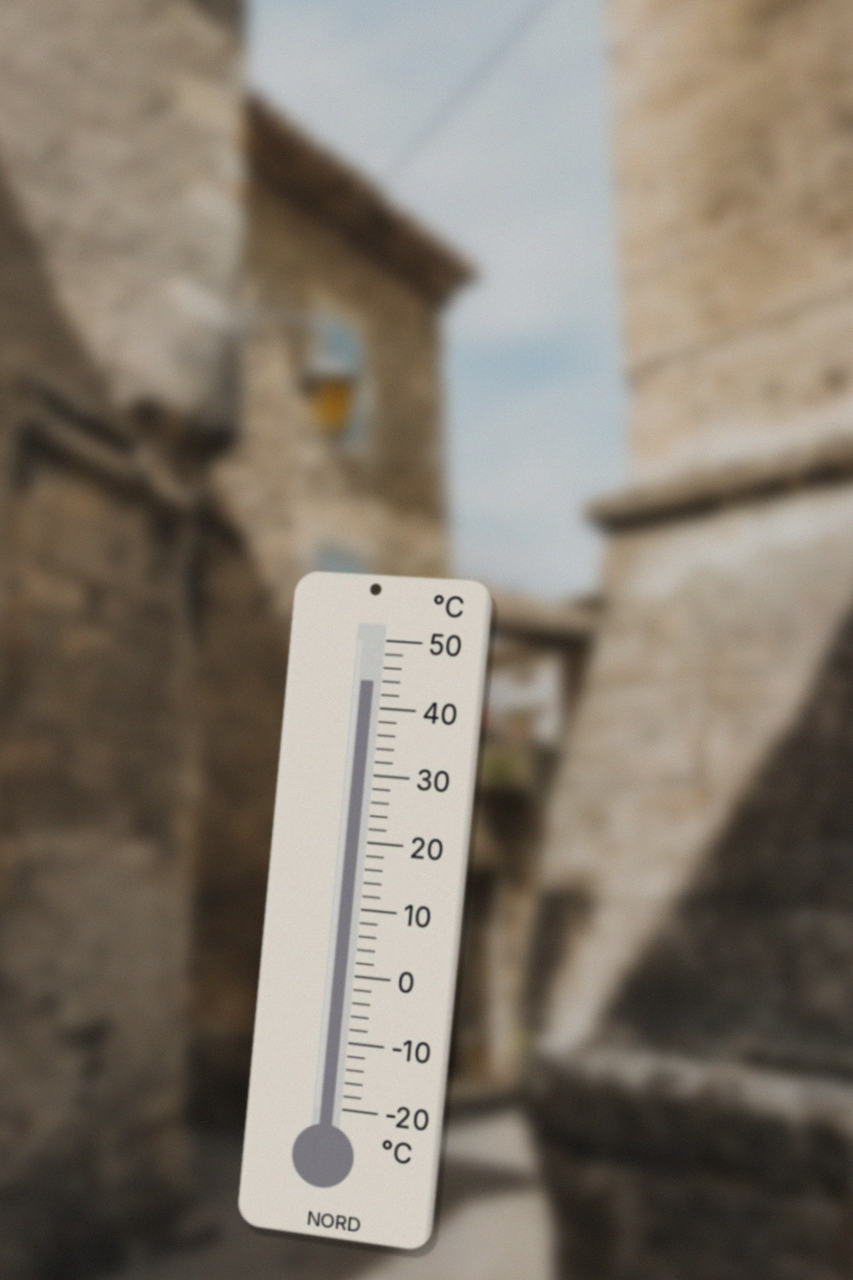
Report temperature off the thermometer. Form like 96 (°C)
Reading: 44 (°C)
